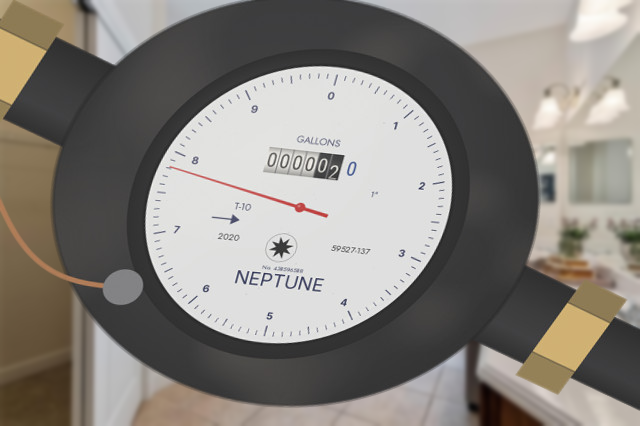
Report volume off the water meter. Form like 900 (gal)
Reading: 17.8 (gal)
